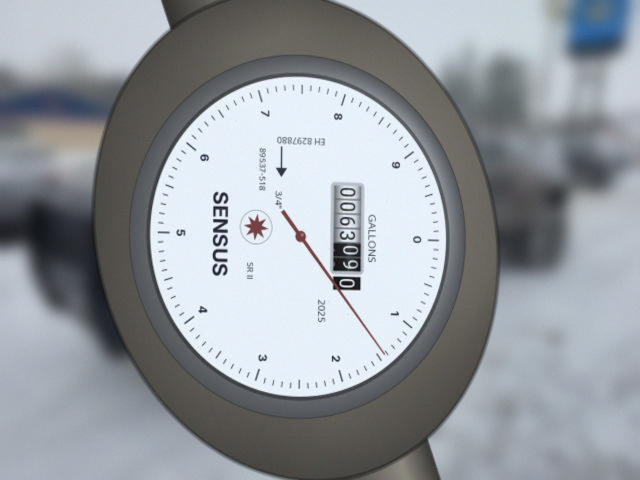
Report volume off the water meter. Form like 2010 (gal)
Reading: 63091.4 (gal)
